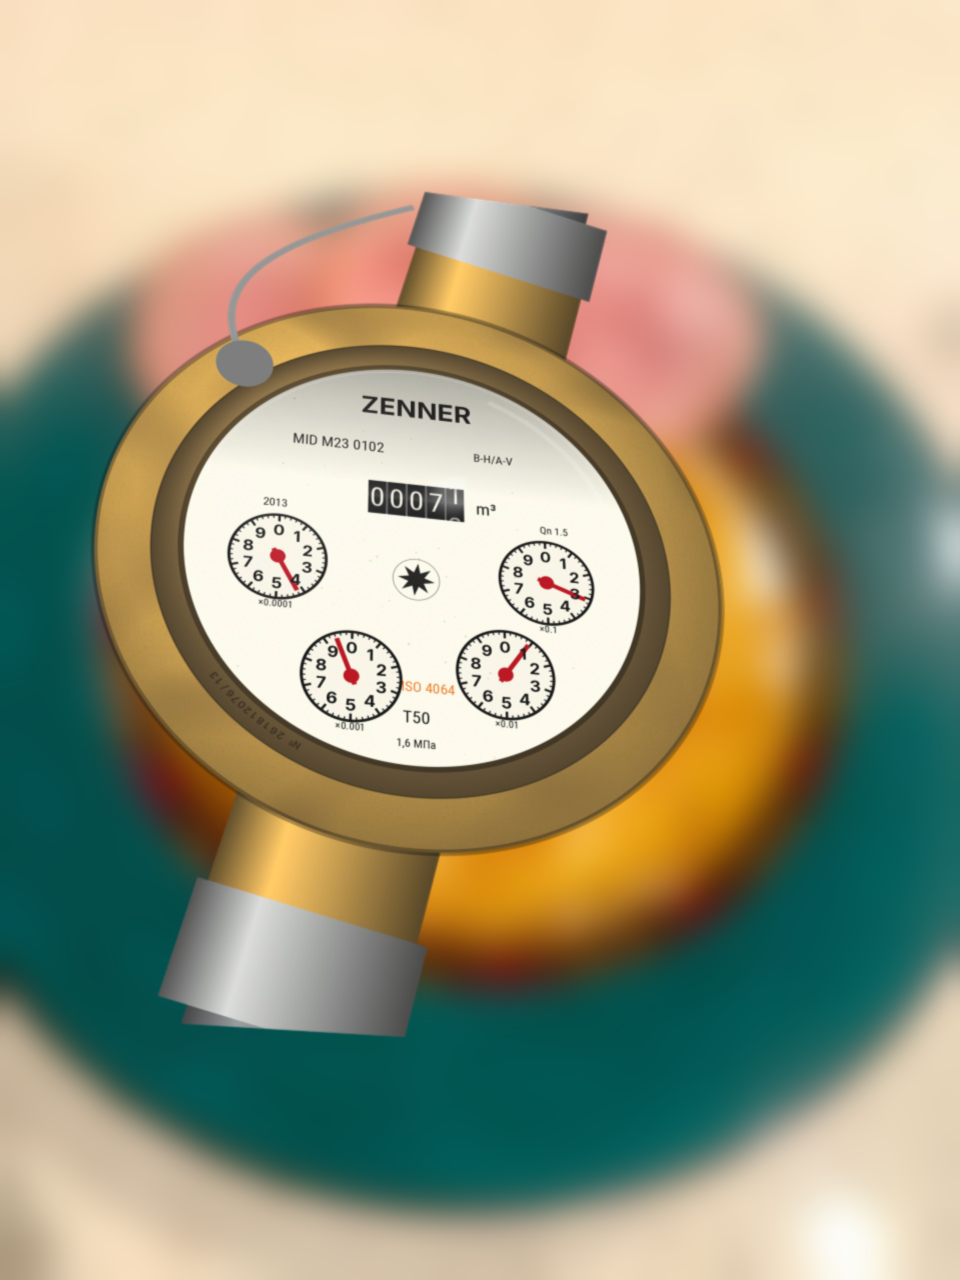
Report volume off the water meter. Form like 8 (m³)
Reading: 71.3094 (m³)
